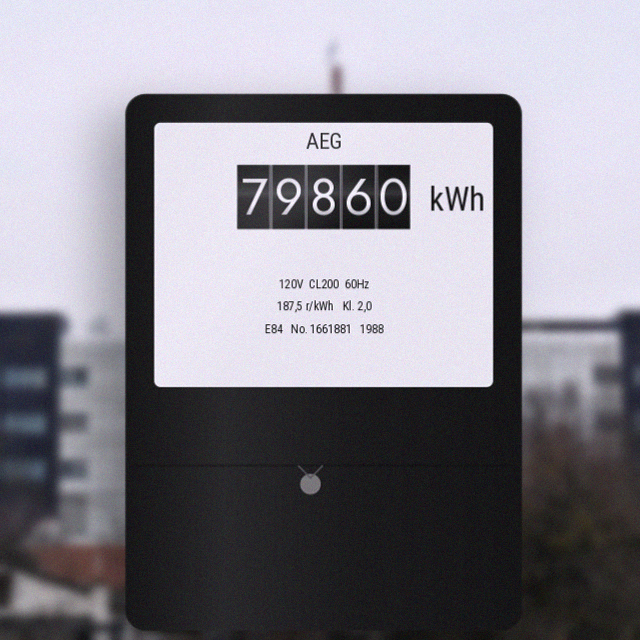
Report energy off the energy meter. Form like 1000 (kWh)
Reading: 79860 (kWh)
